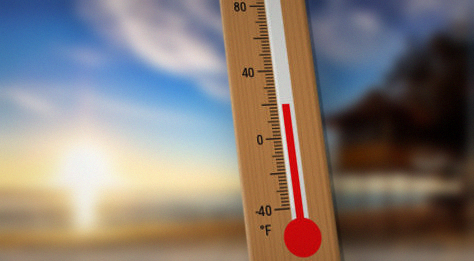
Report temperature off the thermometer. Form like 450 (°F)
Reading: 20 (°F)
